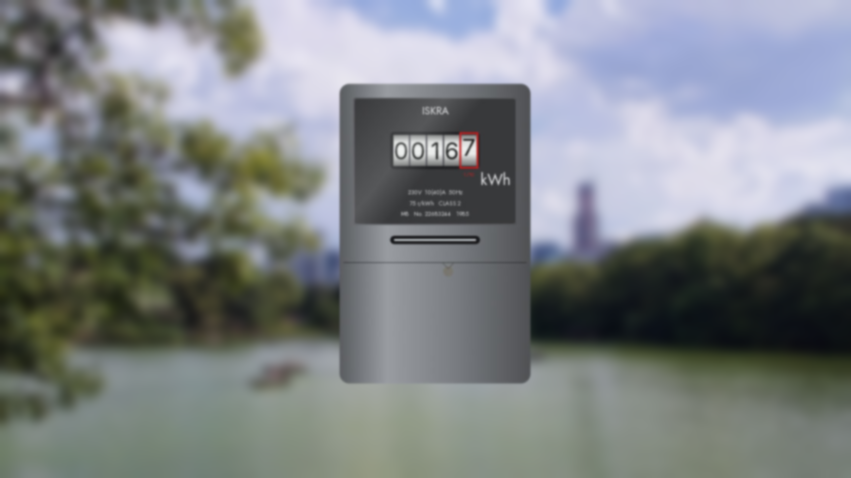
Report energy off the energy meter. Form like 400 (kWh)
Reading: 16.7 (kWh)
